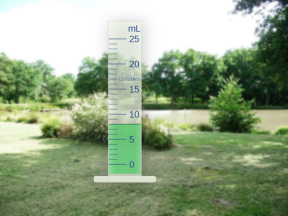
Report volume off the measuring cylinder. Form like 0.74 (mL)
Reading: 8 (mL)
